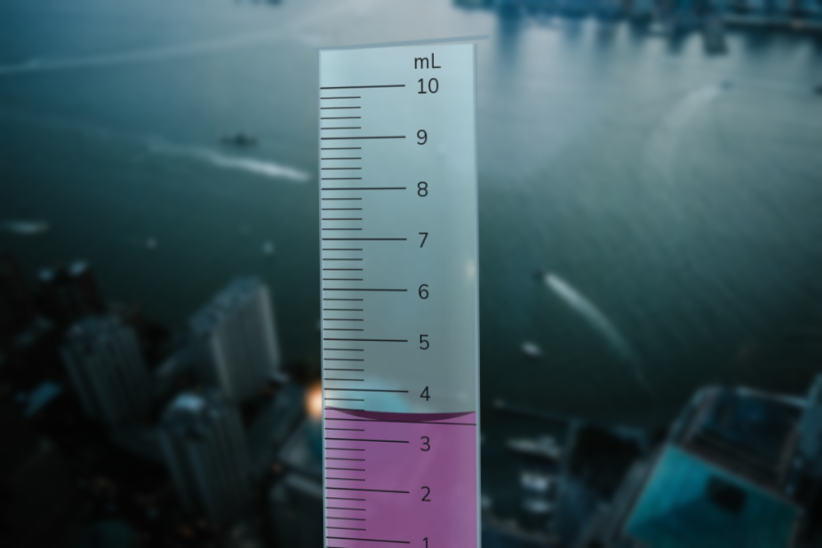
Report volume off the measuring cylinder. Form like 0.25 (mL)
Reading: 3.4 (mL)
